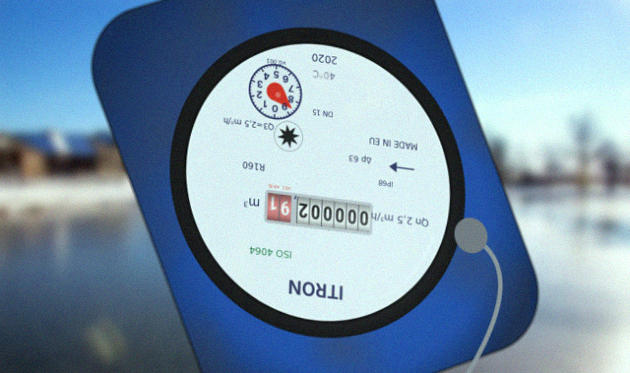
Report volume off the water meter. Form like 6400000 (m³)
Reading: 2.908 (m³)
